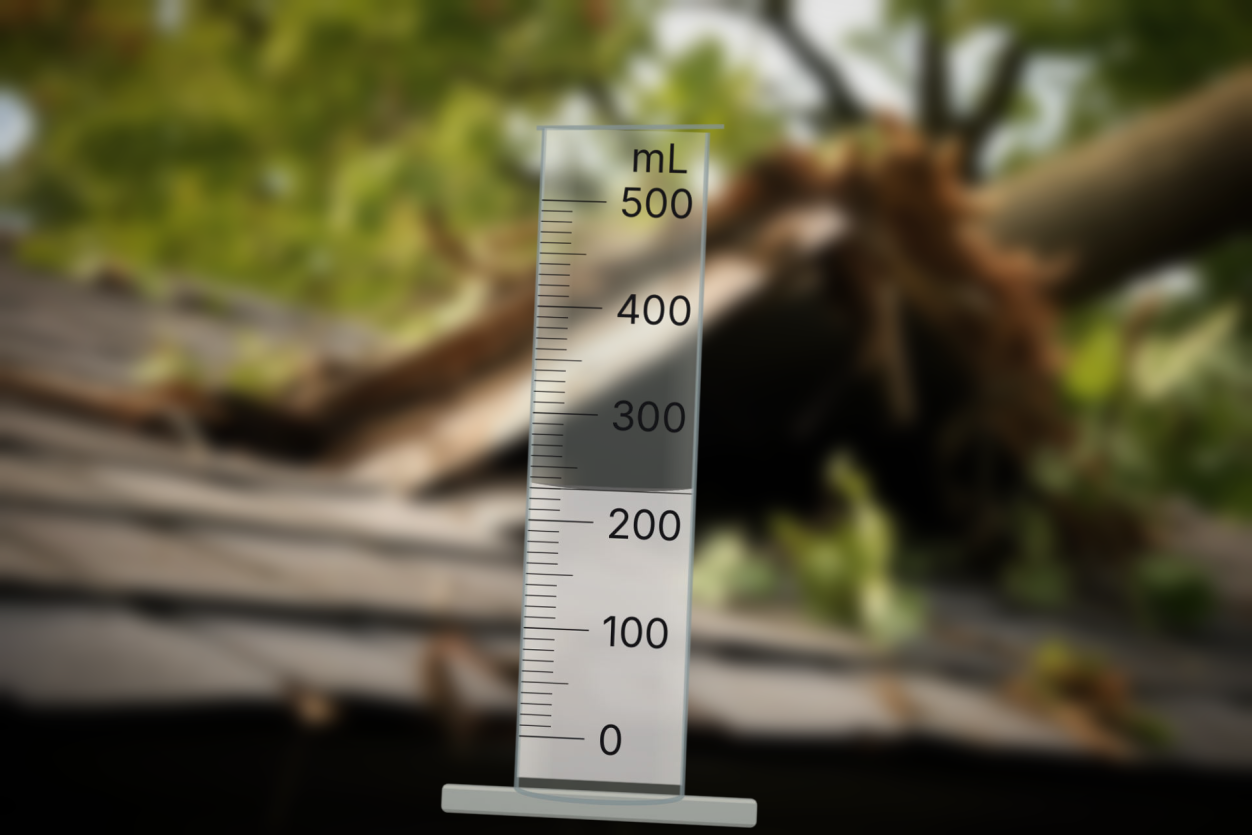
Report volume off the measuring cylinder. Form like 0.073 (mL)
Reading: 230 (mL)
